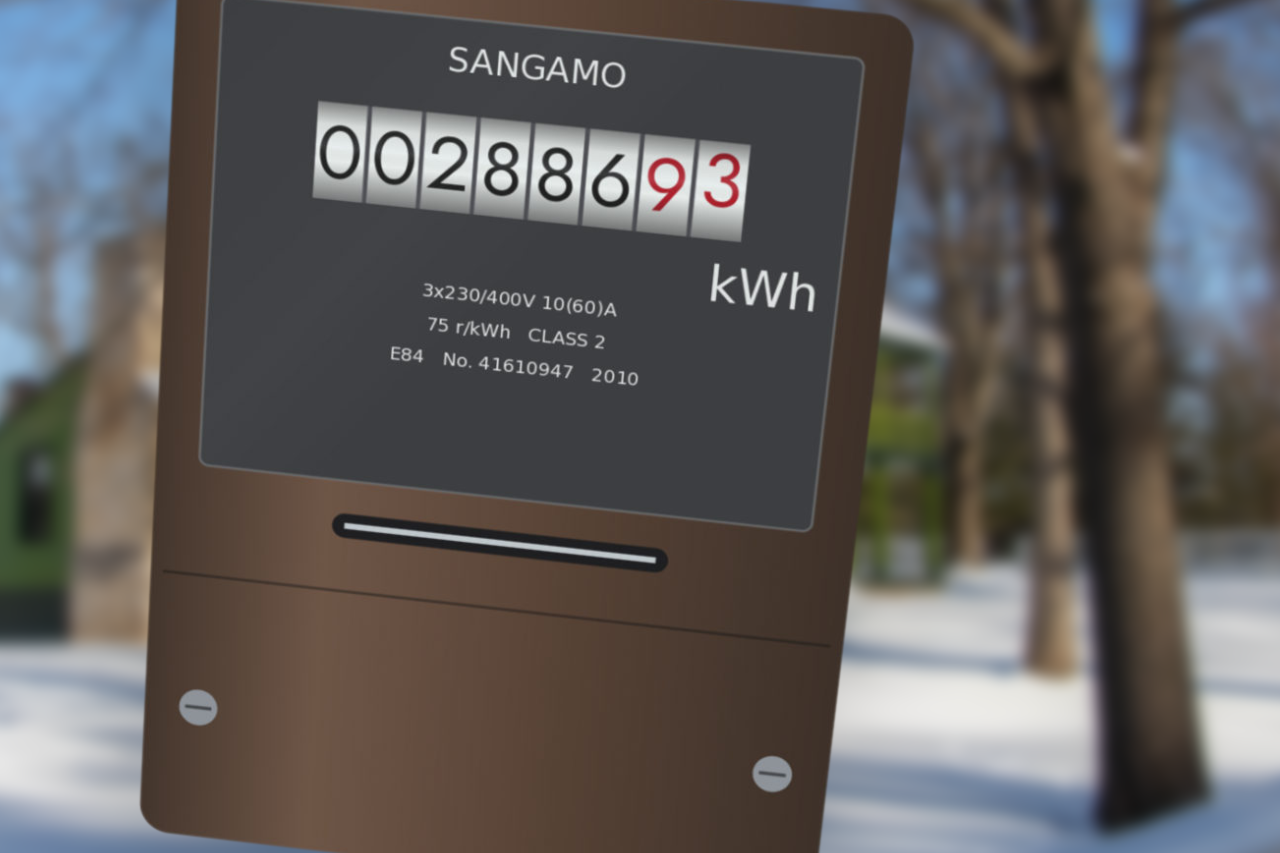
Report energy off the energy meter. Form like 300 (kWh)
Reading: 2886.93 (kWh)
